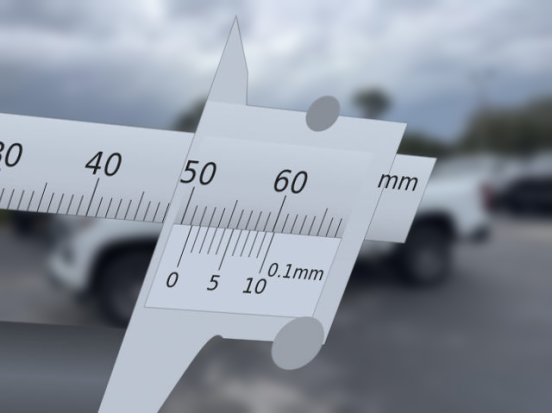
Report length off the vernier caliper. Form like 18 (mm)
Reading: 51.2 (mm)
